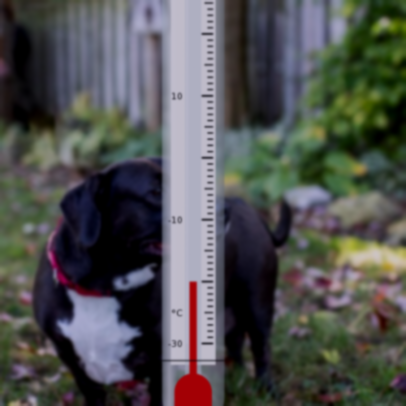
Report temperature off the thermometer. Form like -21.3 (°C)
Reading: -20 (°C)
